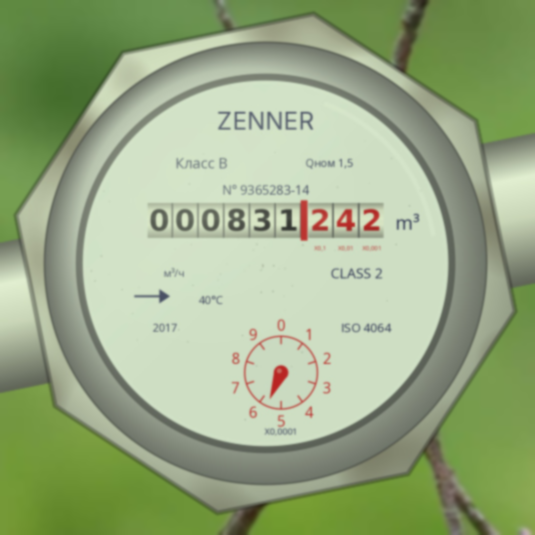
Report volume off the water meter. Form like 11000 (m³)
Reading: 831.2425 (m³)
